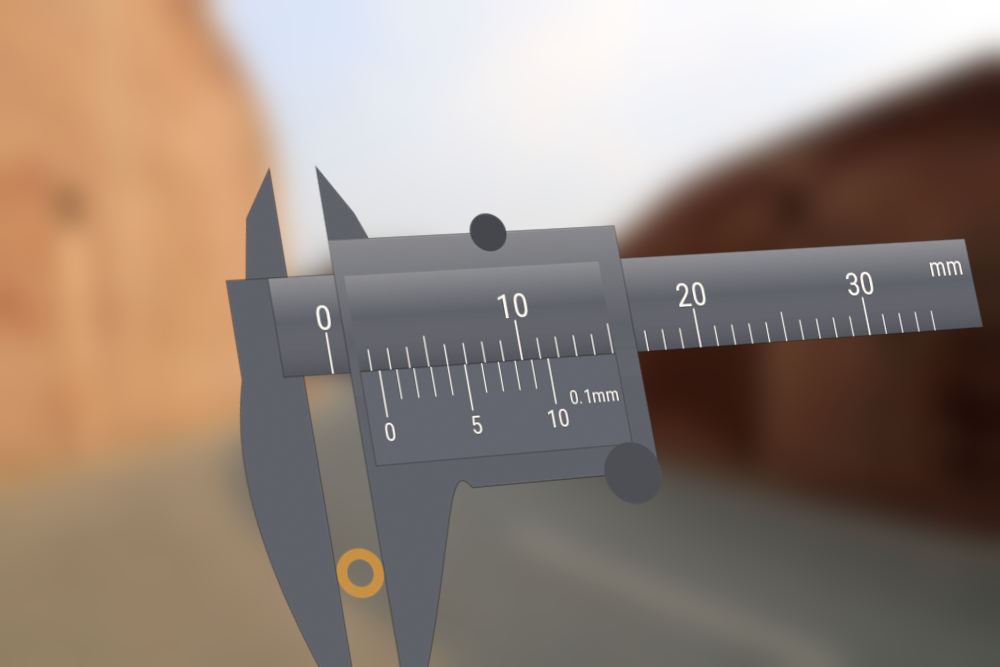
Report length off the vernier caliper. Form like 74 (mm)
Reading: 2.4 (mm)
